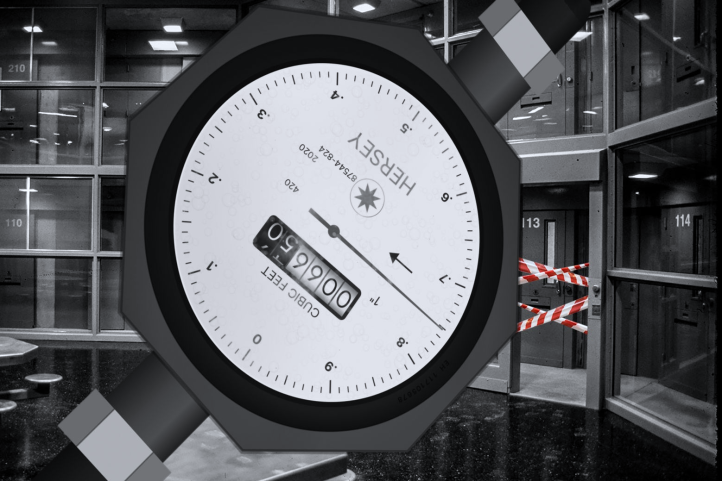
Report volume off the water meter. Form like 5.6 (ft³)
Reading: 6649.75 (ft³)
